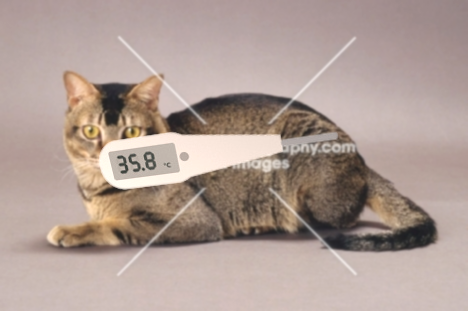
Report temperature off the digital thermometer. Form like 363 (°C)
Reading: 35.8 (°C)
